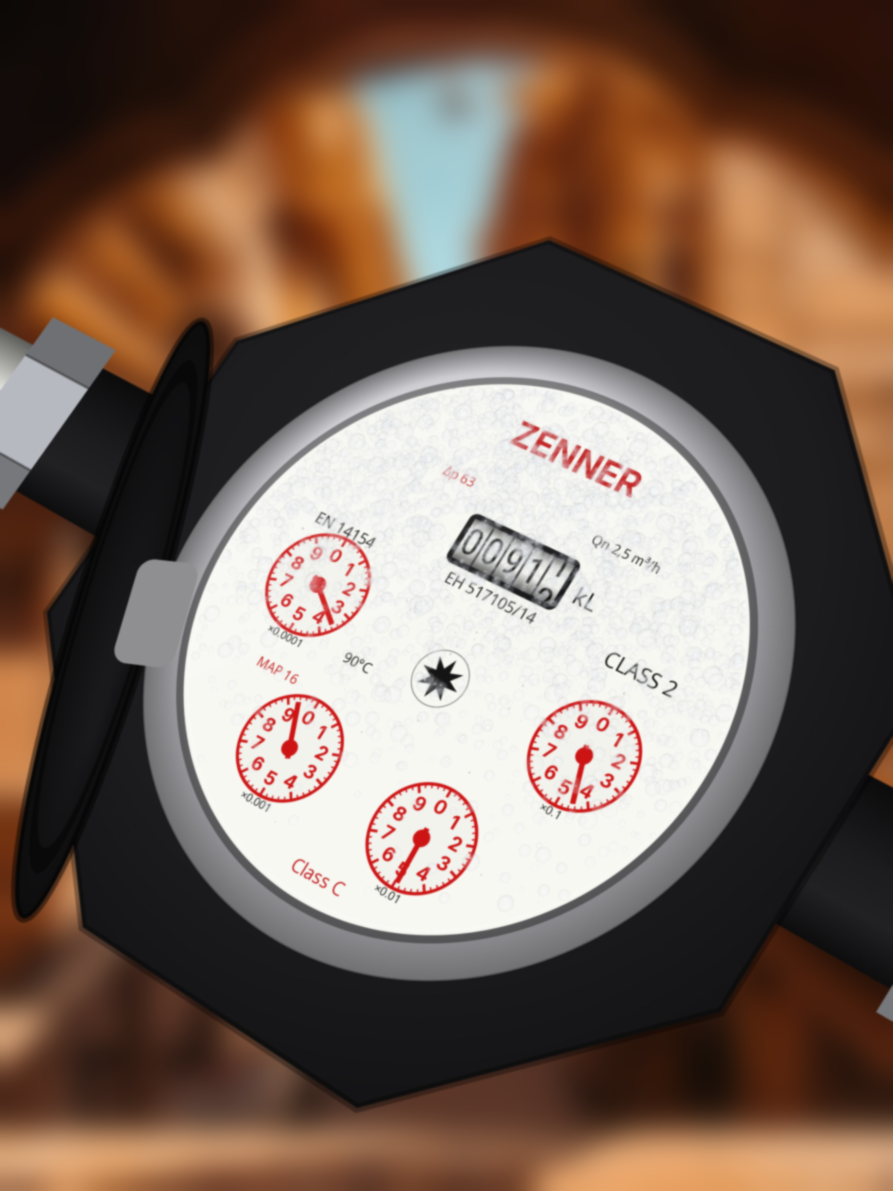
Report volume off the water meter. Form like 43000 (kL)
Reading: 911.4493 (kL)
